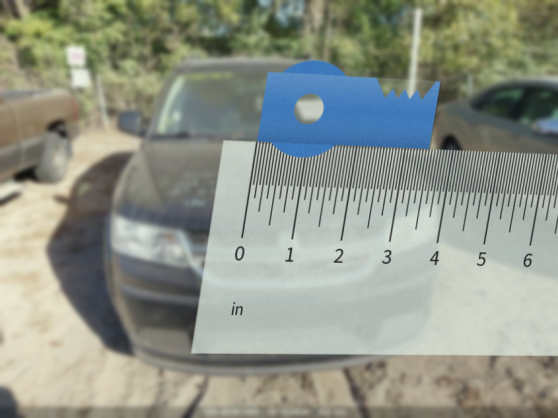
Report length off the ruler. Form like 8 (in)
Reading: 3.5 (in)
